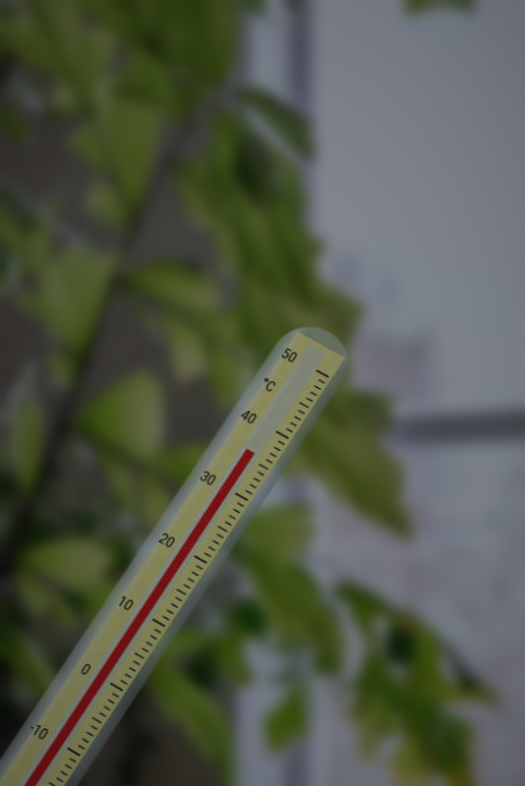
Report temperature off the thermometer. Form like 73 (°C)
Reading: 36 (°C)
